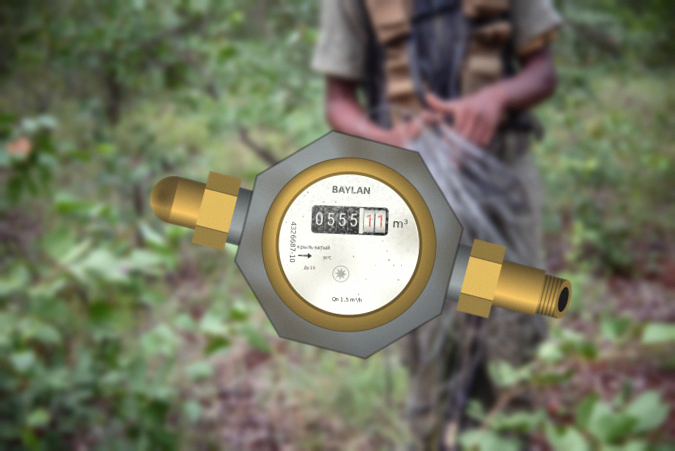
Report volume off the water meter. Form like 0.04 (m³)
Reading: 555.11 (m³)
